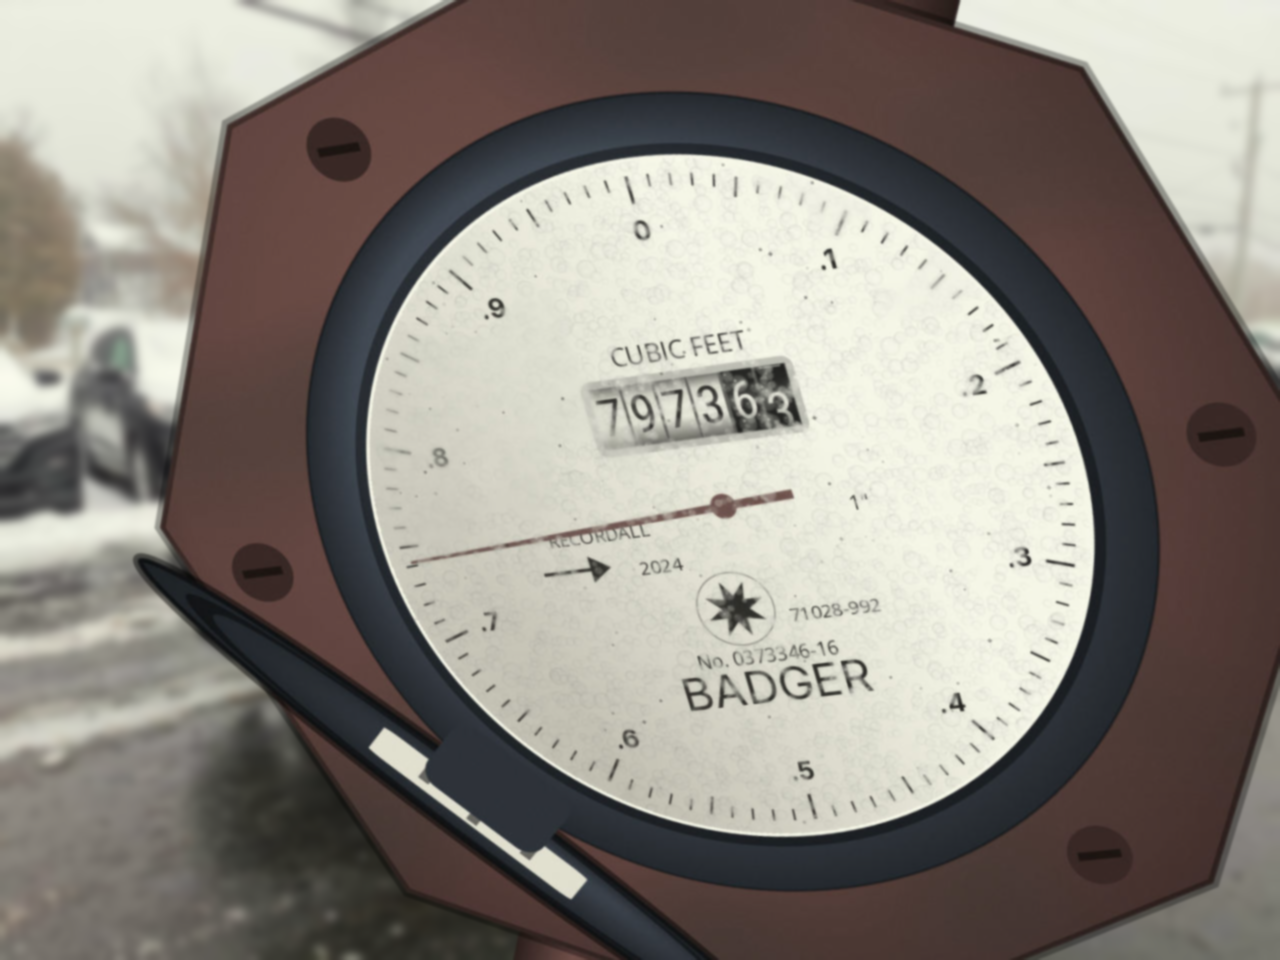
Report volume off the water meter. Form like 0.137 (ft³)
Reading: 797362.74 (ft³)
